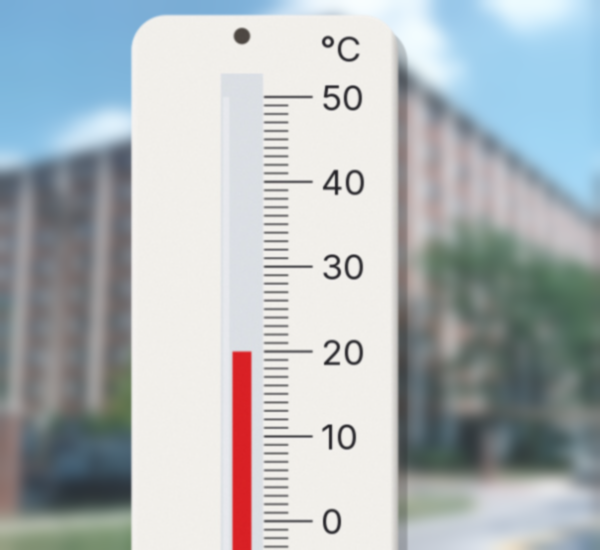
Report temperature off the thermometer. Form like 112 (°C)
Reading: 20 (°C)
